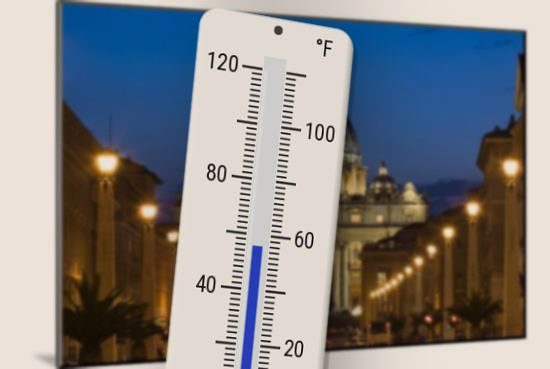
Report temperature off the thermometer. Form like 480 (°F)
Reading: 56 (°F)
